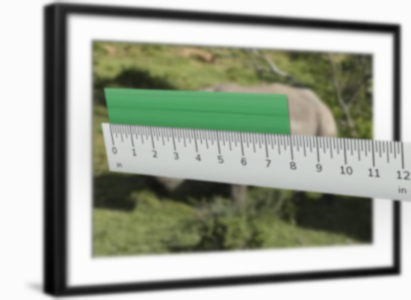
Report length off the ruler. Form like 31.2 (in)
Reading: 8 (in)
